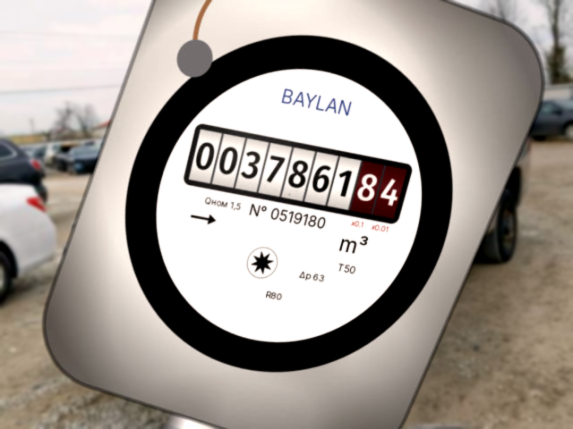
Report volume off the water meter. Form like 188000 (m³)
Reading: 37861.84 (m³)
